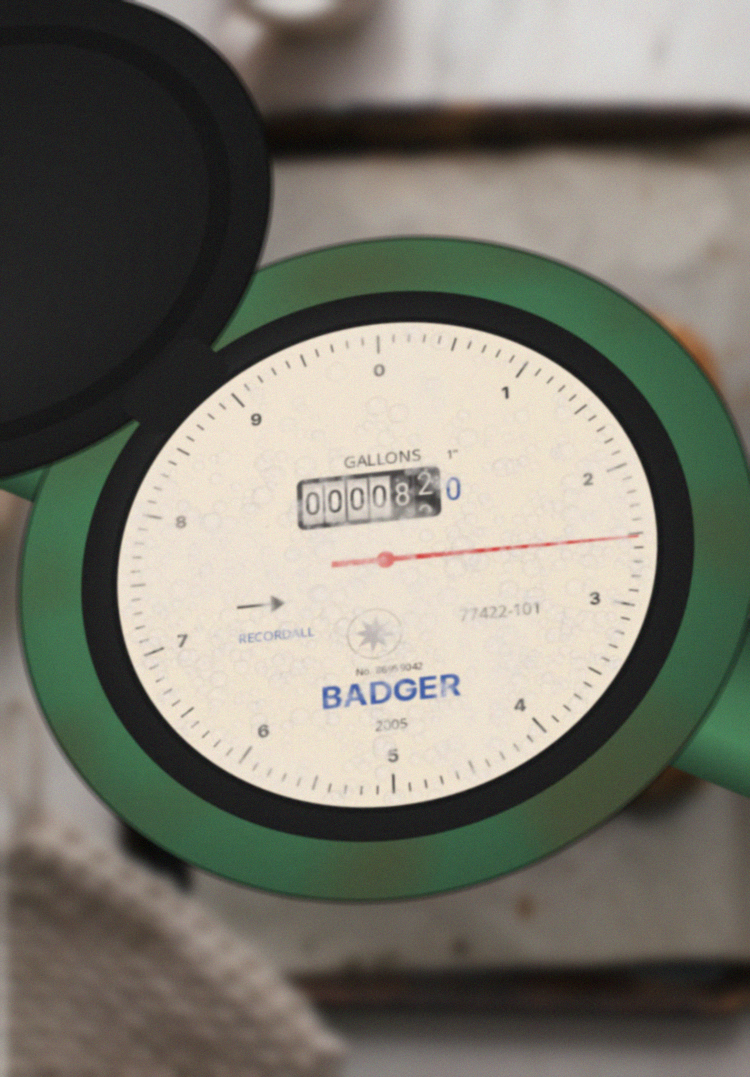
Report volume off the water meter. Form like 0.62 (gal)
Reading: 822.5 (gal)
